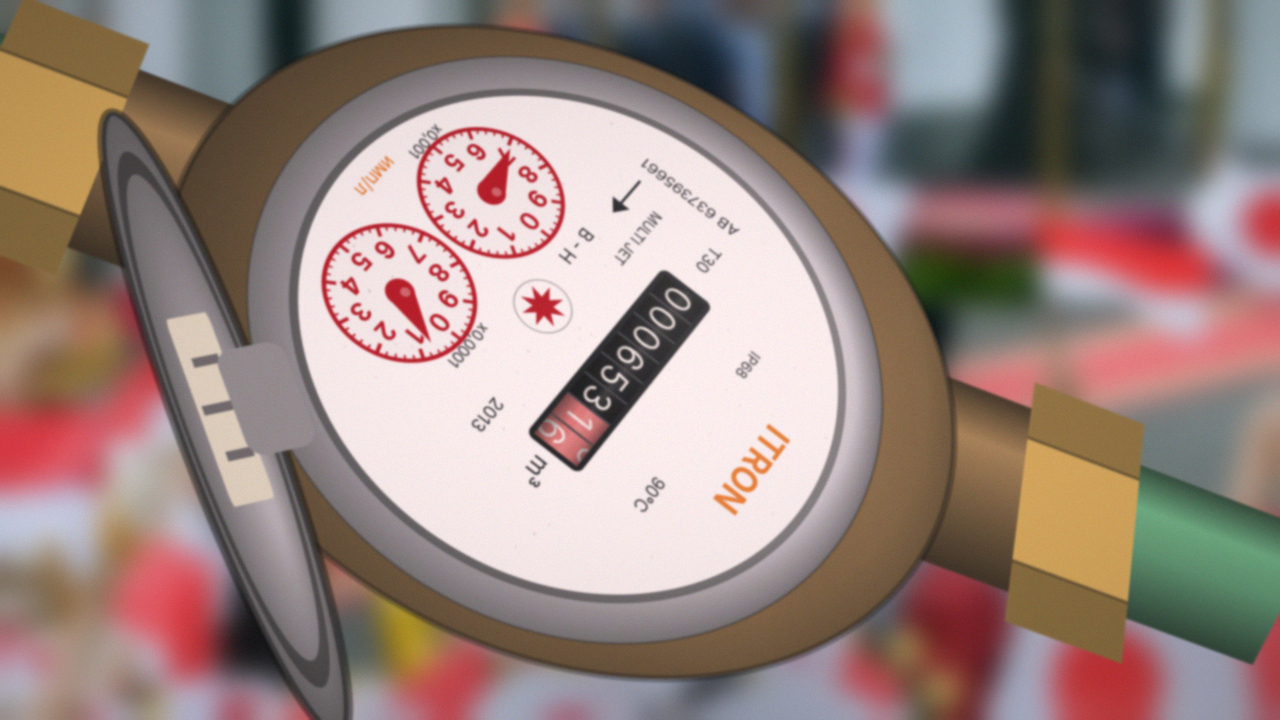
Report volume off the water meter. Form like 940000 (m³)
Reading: 653.1570 (m³)
